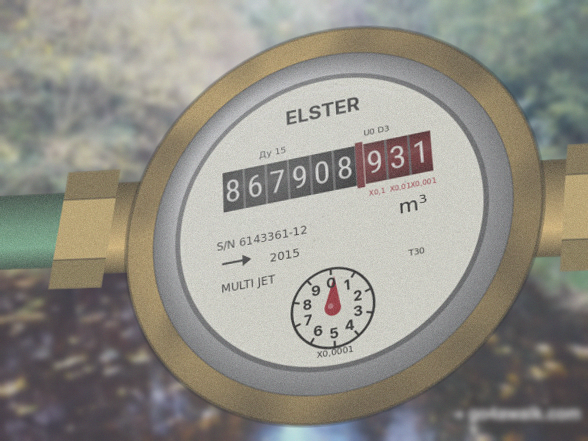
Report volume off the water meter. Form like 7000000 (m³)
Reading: 867908.9310 (m³)
